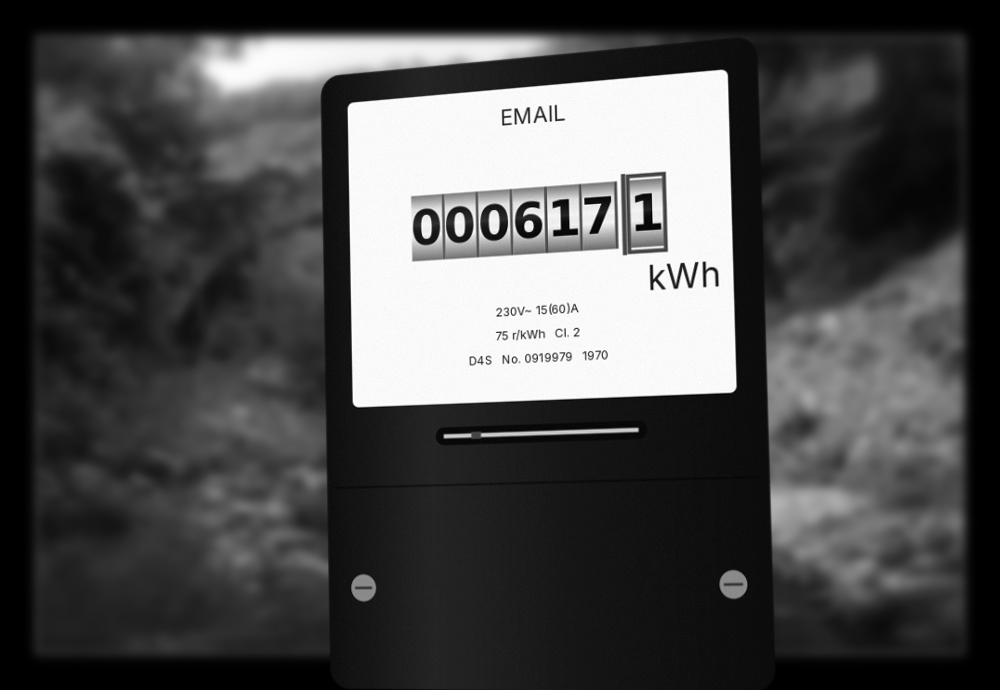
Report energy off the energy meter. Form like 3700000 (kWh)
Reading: 617.1 (kWh)
